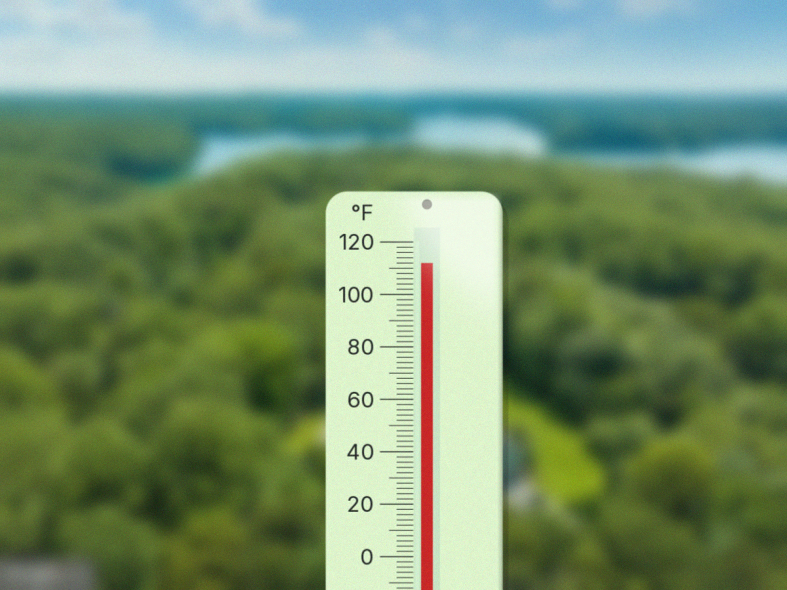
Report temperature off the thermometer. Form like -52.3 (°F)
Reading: 112 (°F)
